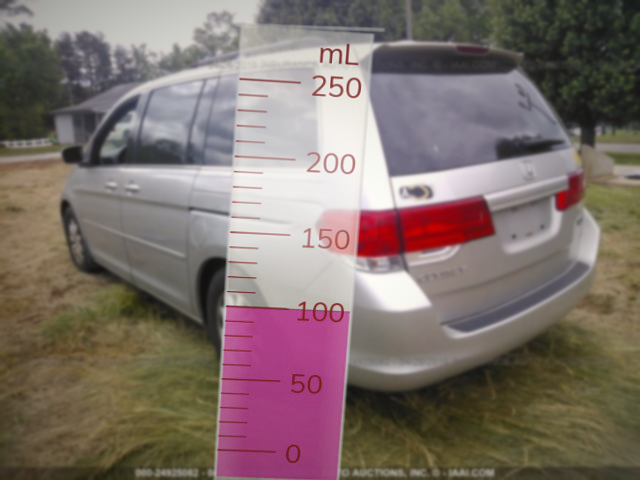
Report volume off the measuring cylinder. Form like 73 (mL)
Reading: 100 (mL)
